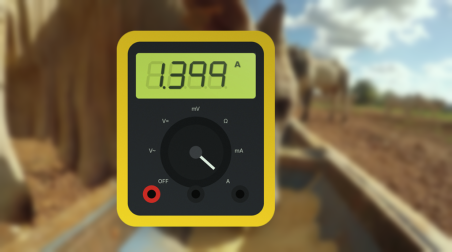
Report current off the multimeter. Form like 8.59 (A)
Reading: 1.399 (A)
